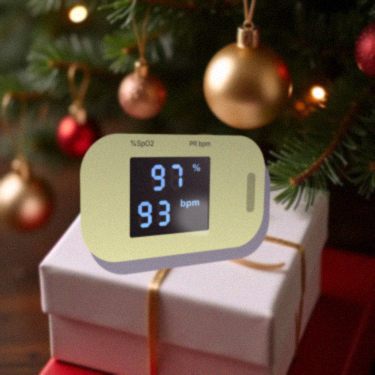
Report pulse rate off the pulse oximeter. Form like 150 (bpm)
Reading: 93 (bpm)
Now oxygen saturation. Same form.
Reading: 97 (%)
